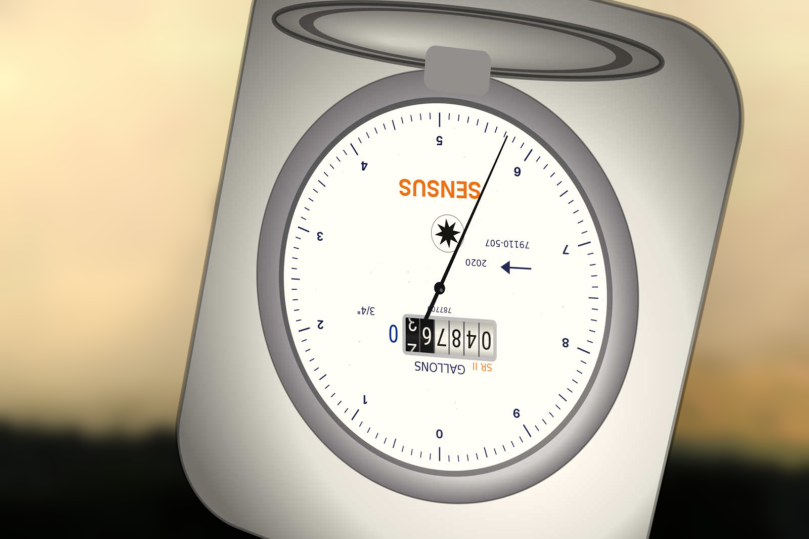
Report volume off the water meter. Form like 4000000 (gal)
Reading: 487625.7 (gal)
